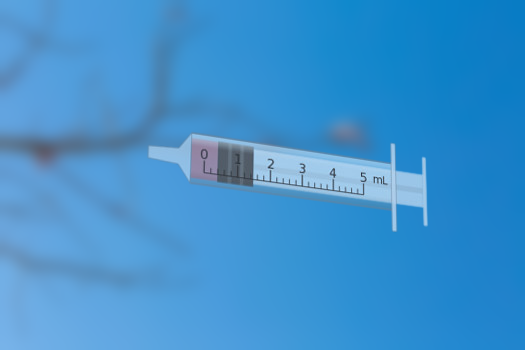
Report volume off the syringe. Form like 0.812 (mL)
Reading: 0.4 (mL)
